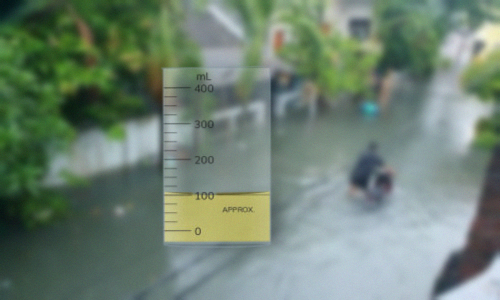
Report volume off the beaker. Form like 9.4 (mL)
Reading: 100 (mL)
